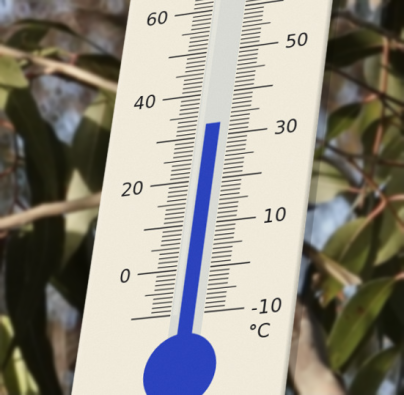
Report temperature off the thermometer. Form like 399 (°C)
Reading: 33 (°C)
